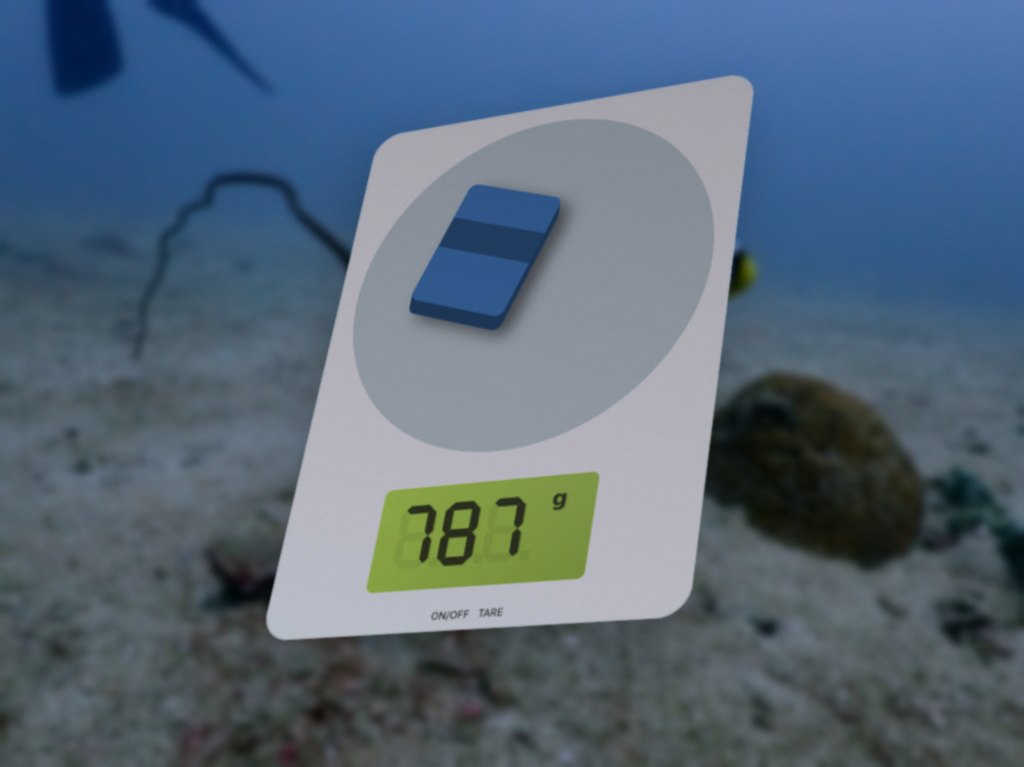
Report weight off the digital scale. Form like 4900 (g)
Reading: 787 (g)
